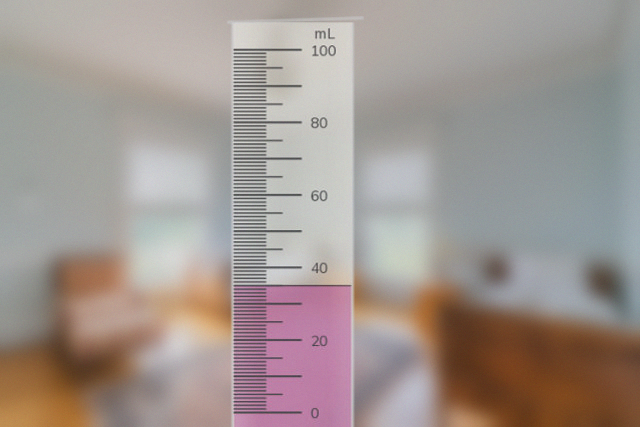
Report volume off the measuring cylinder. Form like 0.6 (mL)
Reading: 35 (mL)
